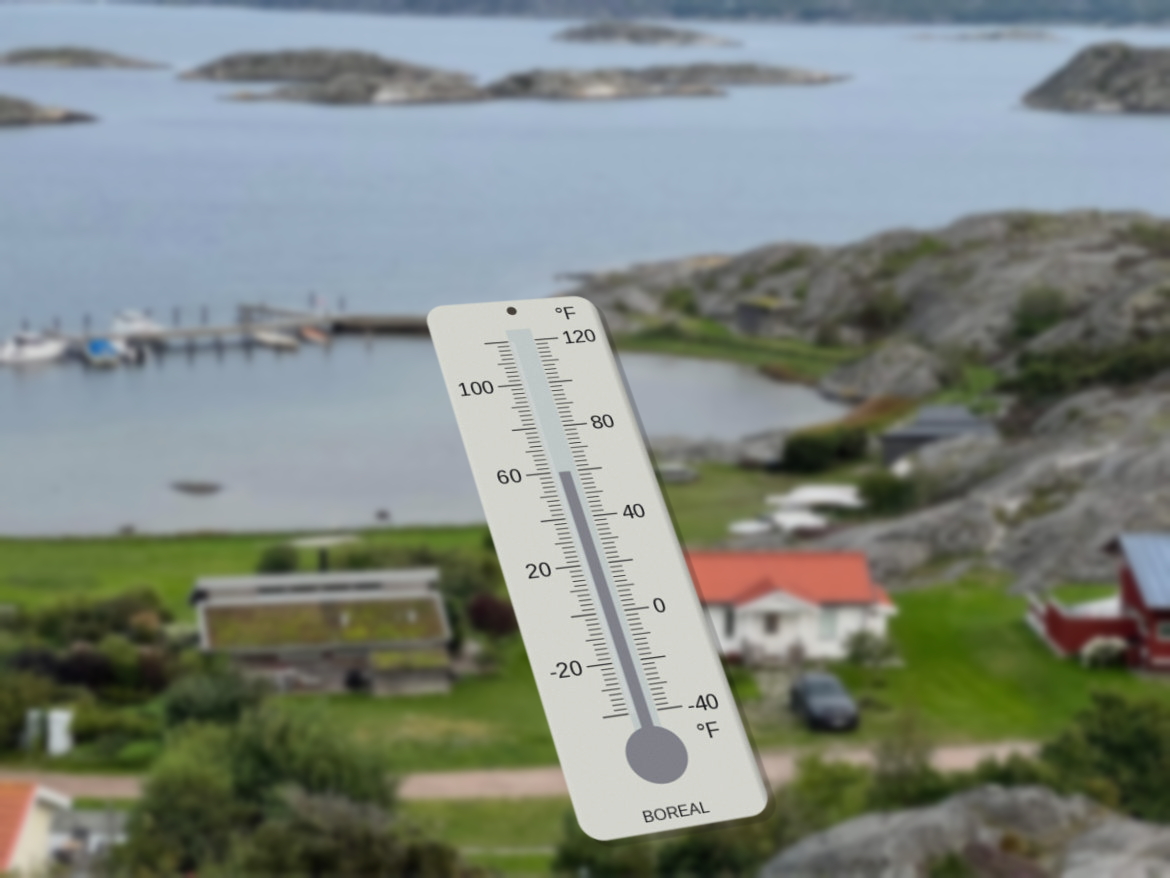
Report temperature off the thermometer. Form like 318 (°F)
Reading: 60 (°F)
